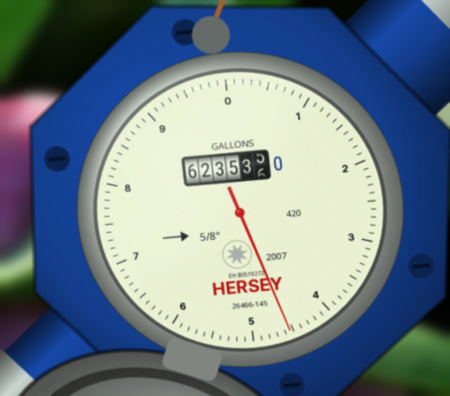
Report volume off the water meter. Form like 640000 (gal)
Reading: 6235354.5 (gal)
